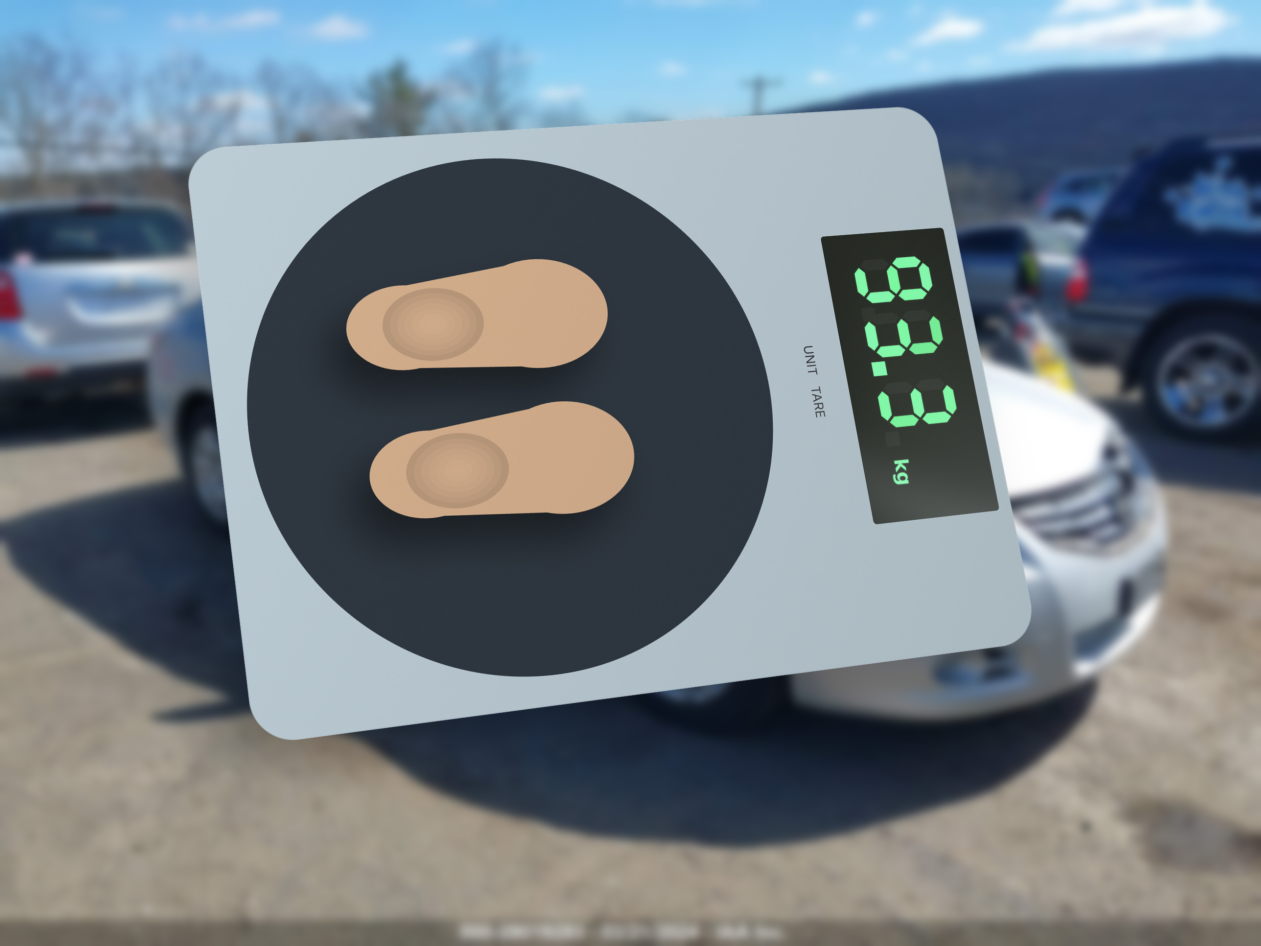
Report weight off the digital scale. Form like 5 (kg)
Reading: 93.3 (kg)
